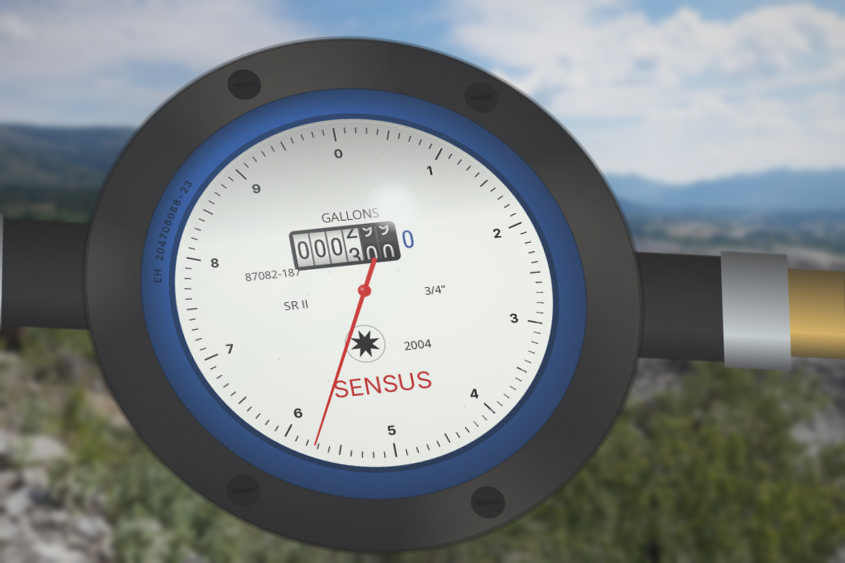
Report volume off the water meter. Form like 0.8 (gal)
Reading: 2995.7 (gal)
